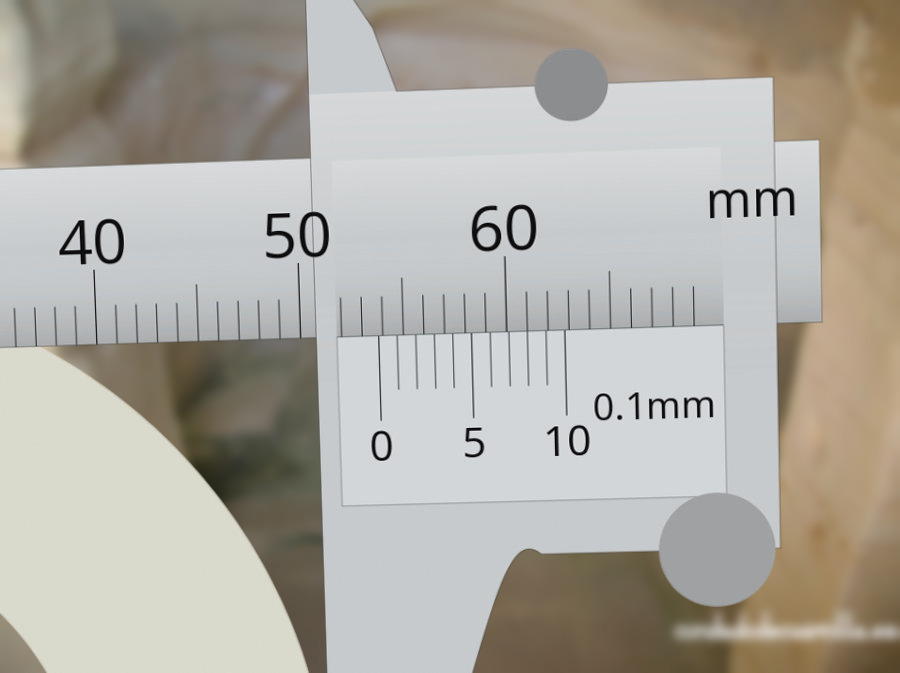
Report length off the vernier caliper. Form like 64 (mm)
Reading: 53.8 (mm)
